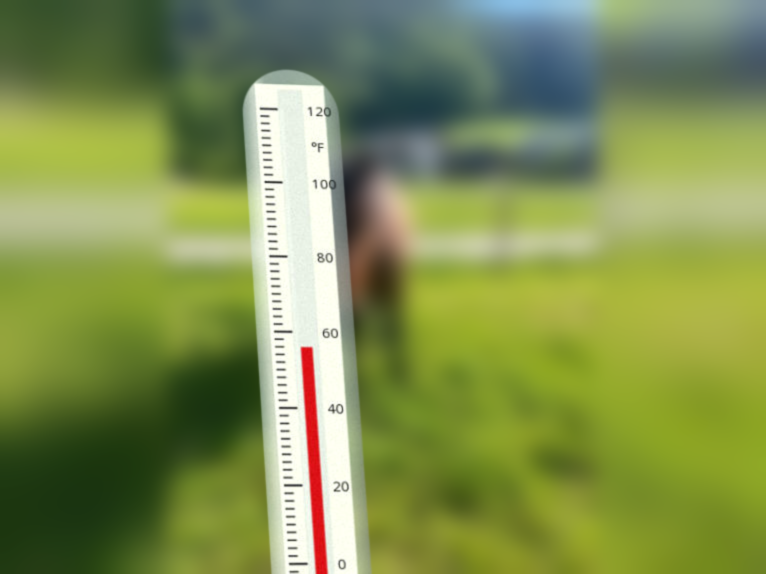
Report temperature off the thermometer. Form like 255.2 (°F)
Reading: 56 (°F)
